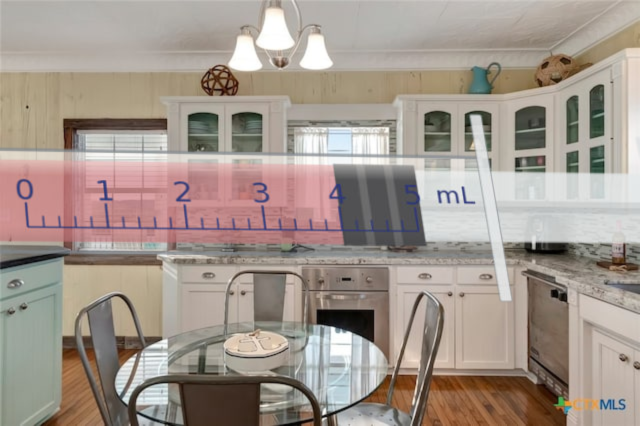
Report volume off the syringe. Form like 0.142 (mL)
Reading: 4 (mL)
